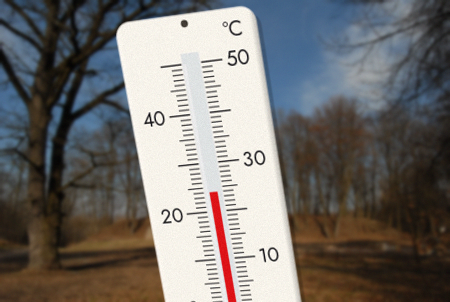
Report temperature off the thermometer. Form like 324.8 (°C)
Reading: 24 (°C)
